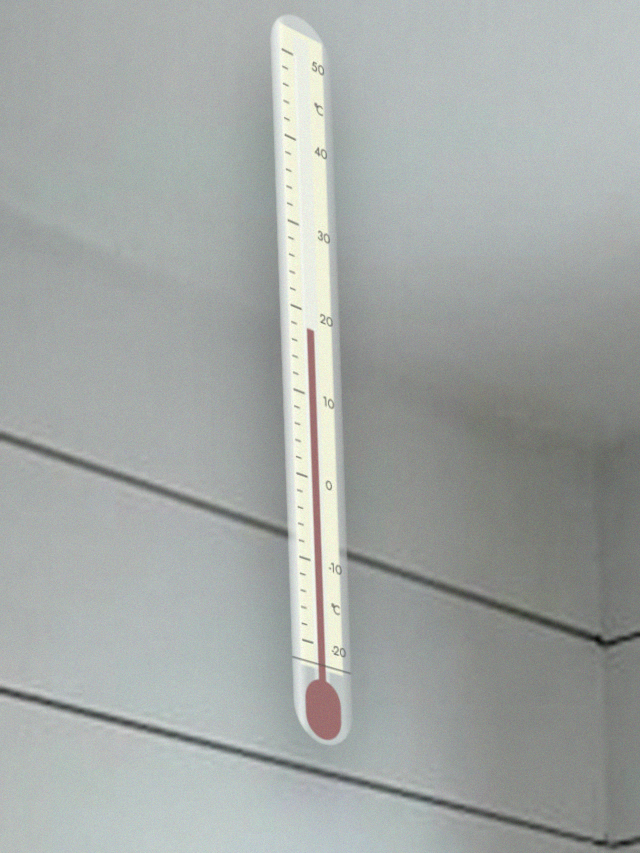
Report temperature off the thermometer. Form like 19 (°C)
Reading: 18 (°C)
